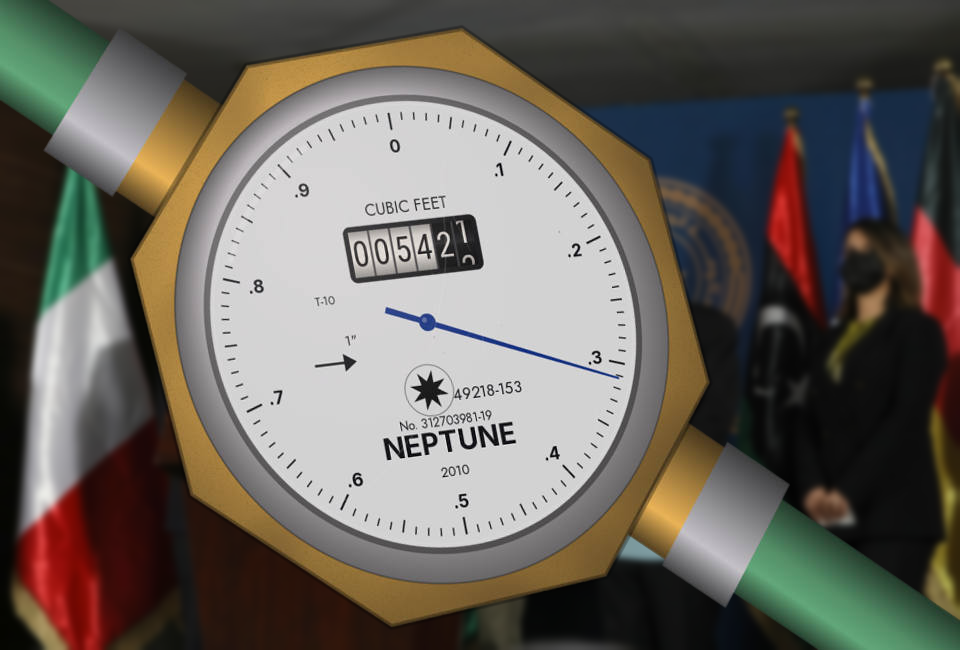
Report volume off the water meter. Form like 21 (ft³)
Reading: 5421.31 (ft³)
